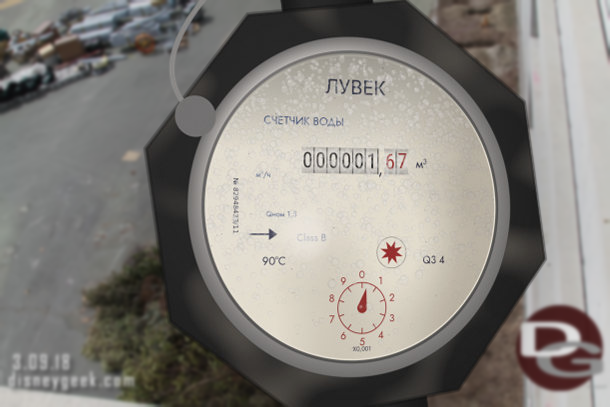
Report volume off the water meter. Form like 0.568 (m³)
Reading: 1.670 (m³)
